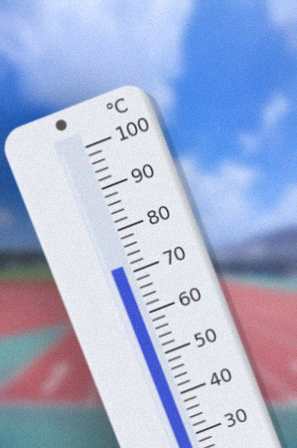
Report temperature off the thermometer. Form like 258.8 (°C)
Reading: 72 (°C)
